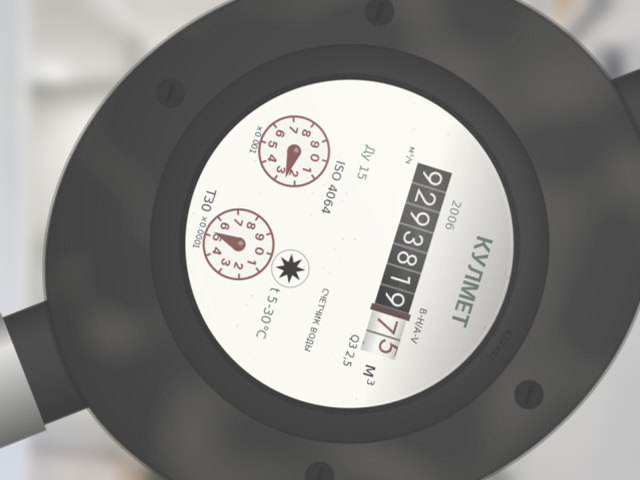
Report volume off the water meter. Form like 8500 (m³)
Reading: 9293819.7525 (m³)
